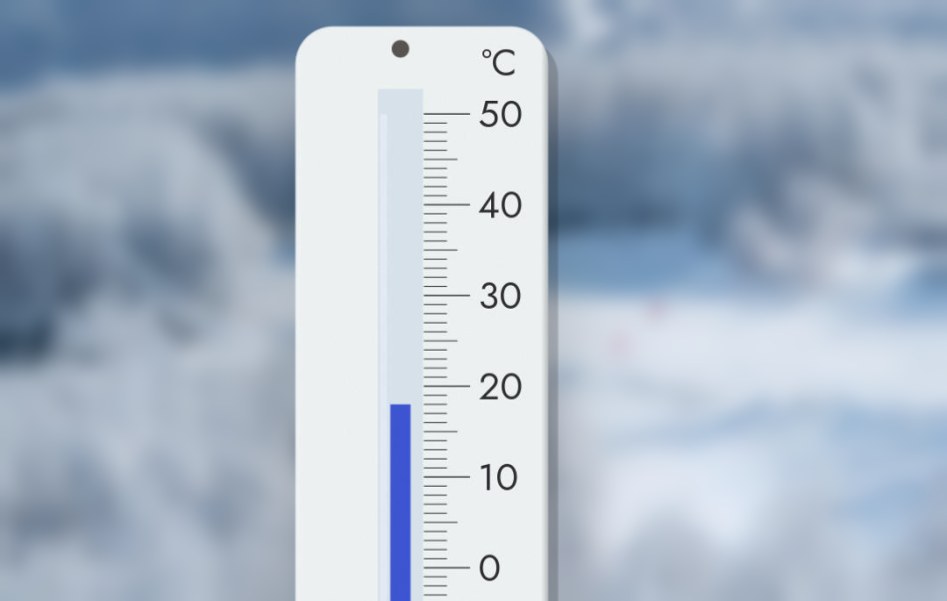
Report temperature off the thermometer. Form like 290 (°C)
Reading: 18 (°C)
